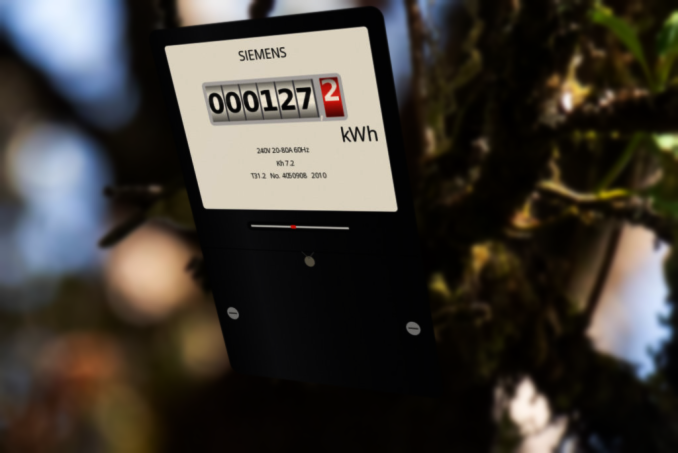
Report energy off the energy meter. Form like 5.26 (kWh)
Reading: 127.2 (kWh)
